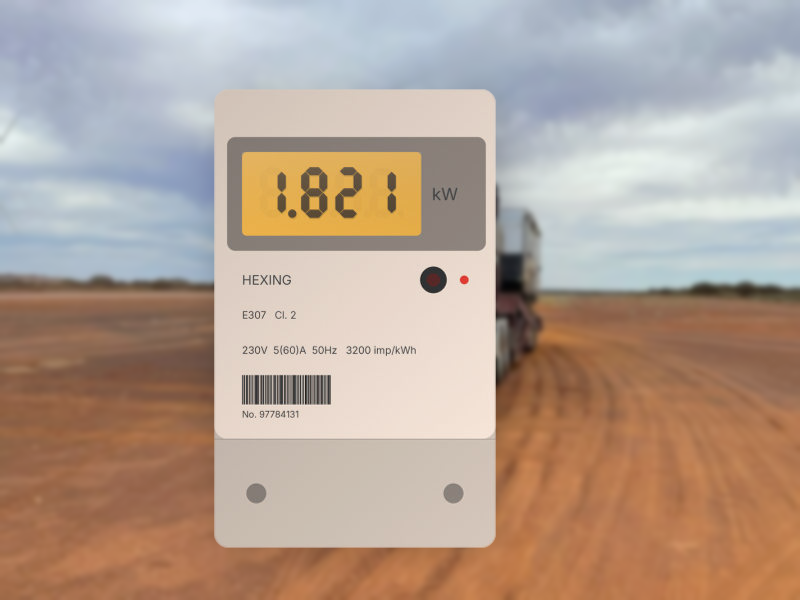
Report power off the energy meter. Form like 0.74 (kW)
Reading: 1.821 (kW)
